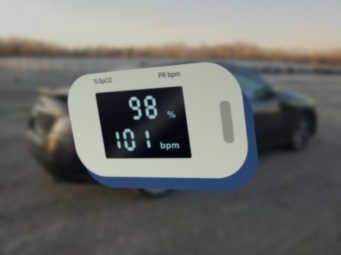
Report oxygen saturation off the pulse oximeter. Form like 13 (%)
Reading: 98 (%)
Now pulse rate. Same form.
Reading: 101 (bpm)
